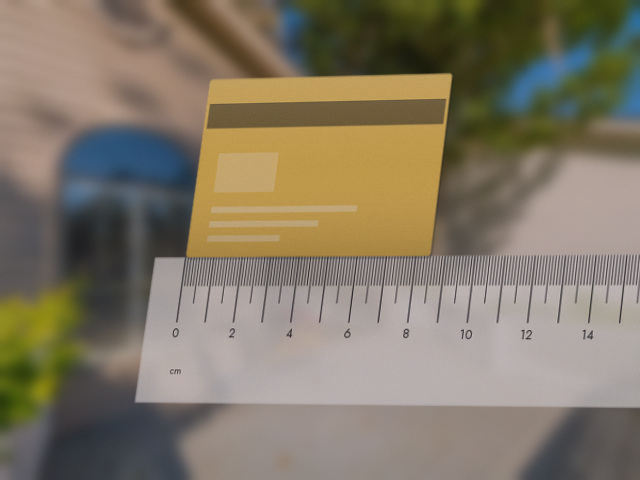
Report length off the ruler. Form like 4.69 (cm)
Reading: 8.5 (cm)
